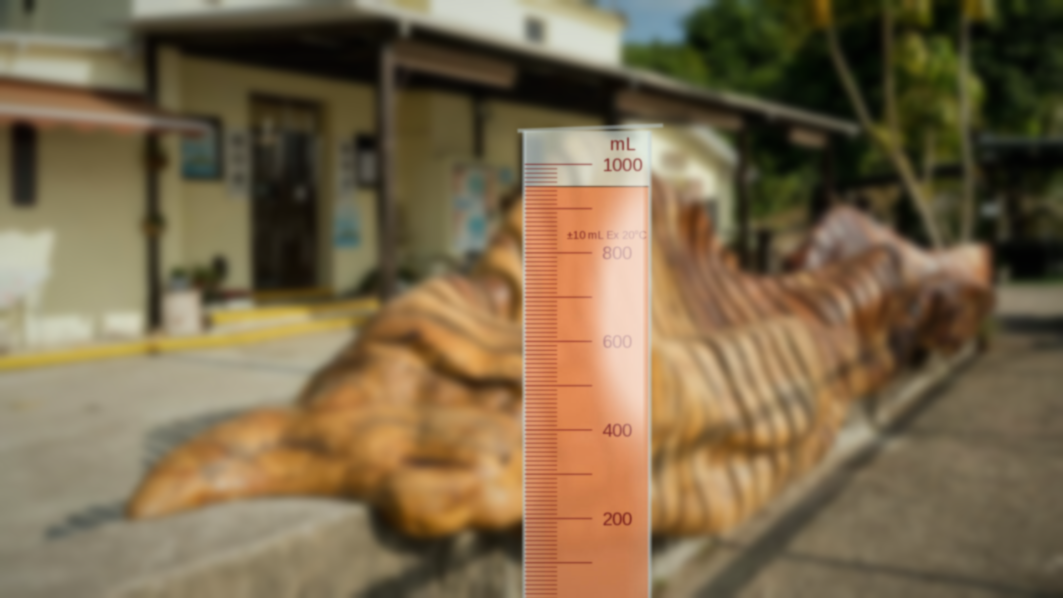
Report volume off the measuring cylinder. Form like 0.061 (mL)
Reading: 950 (mL)
